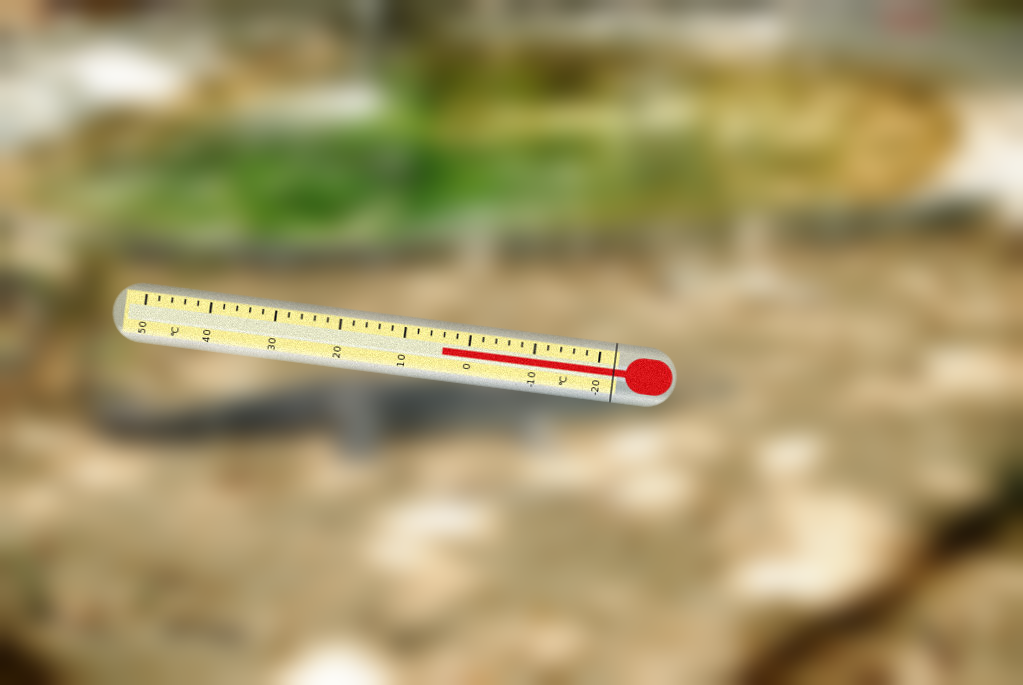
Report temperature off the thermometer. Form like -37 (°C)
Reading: 4 (°C)
